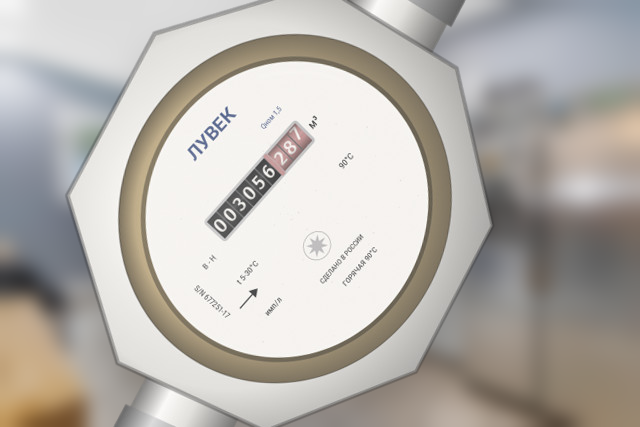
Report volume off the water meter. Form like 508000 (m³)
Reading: 3056.287 (m³)
